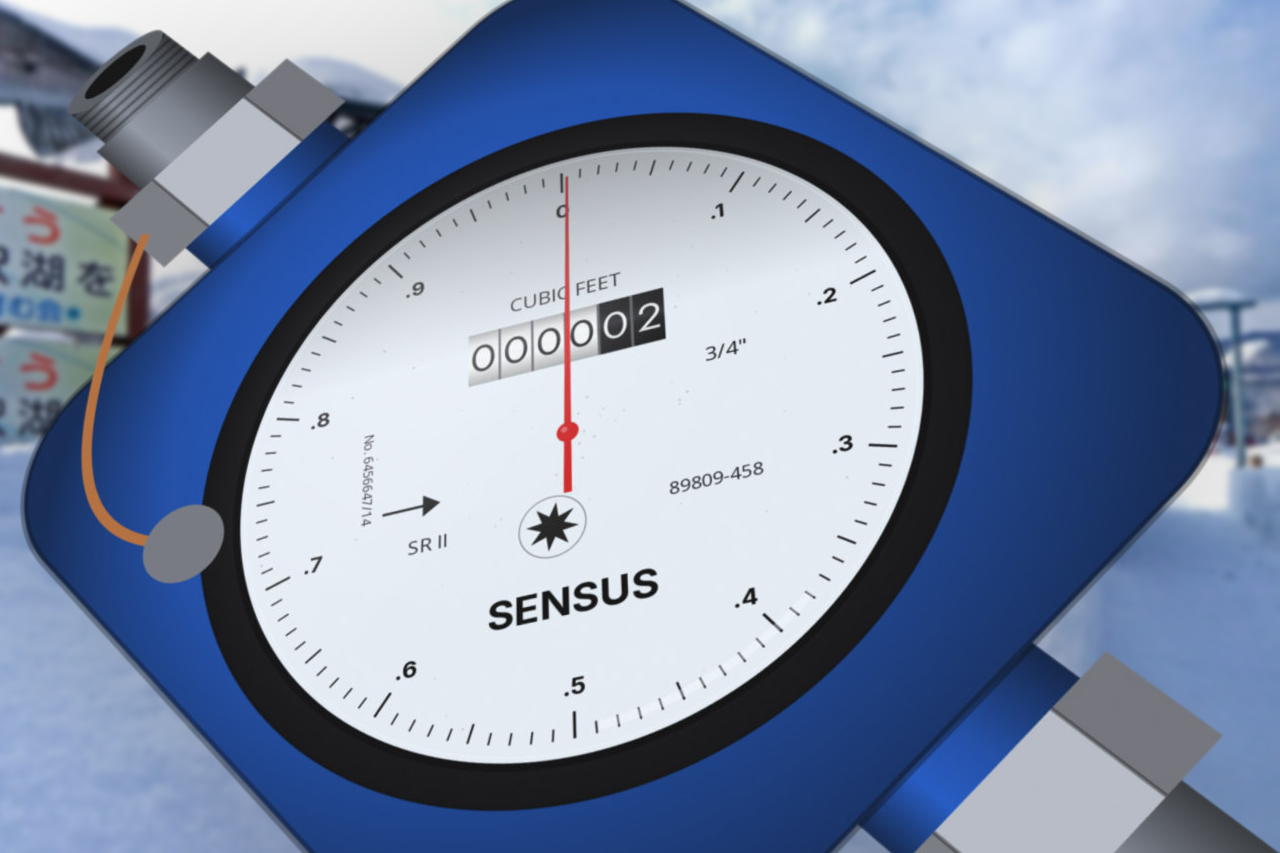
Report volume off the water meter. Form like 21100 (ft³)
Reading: 2.00 (ft³)
